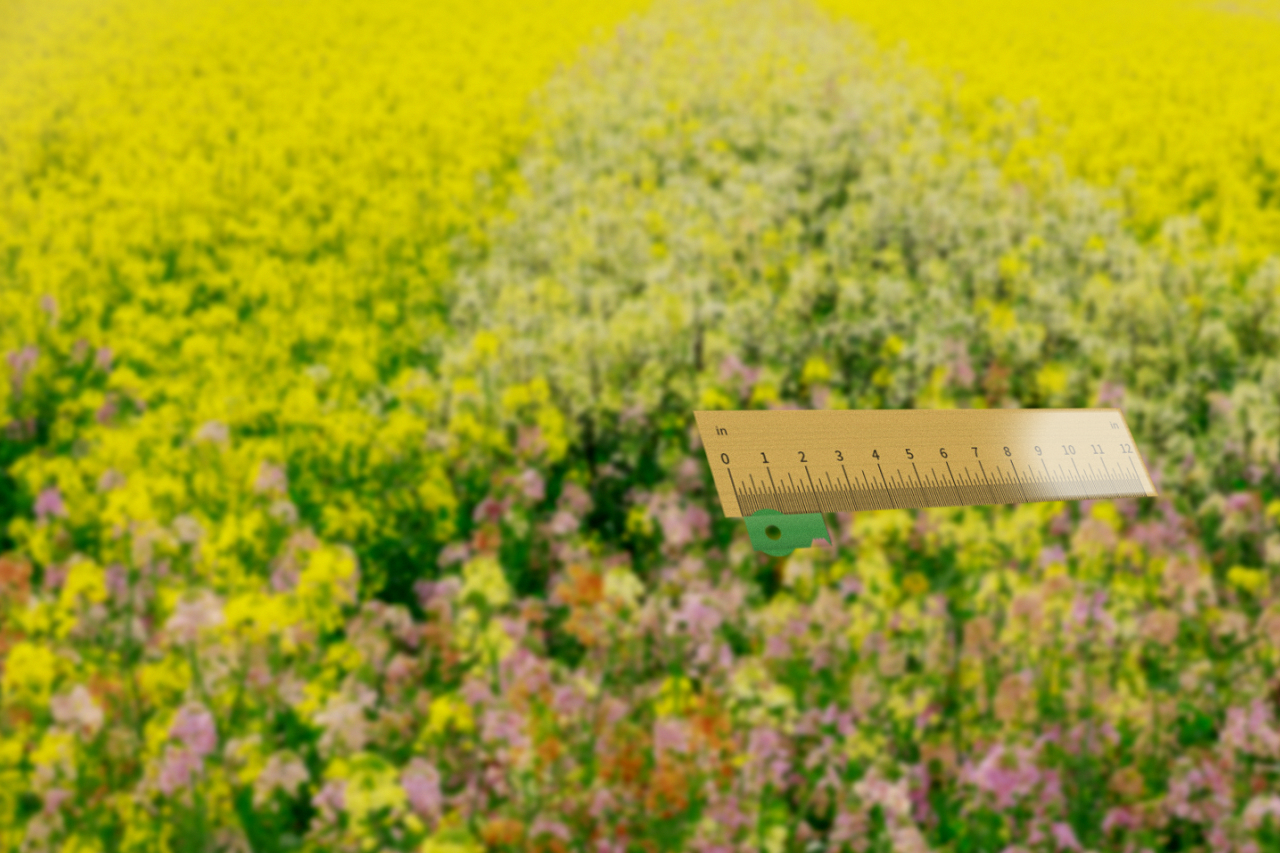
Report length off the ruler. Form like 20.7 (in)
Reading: 2 (in)
